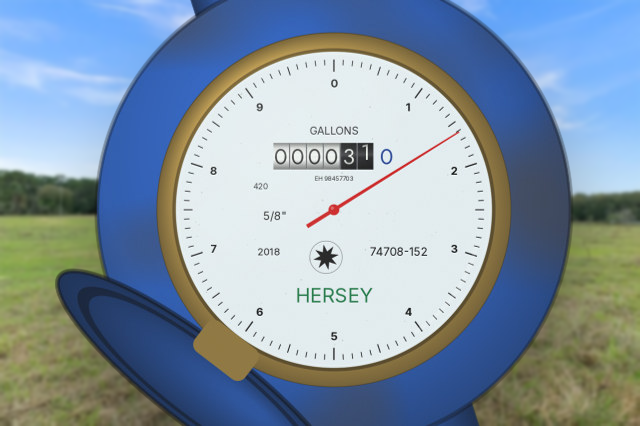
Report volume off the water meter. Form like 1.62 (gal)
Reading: 311.6 (gal)
